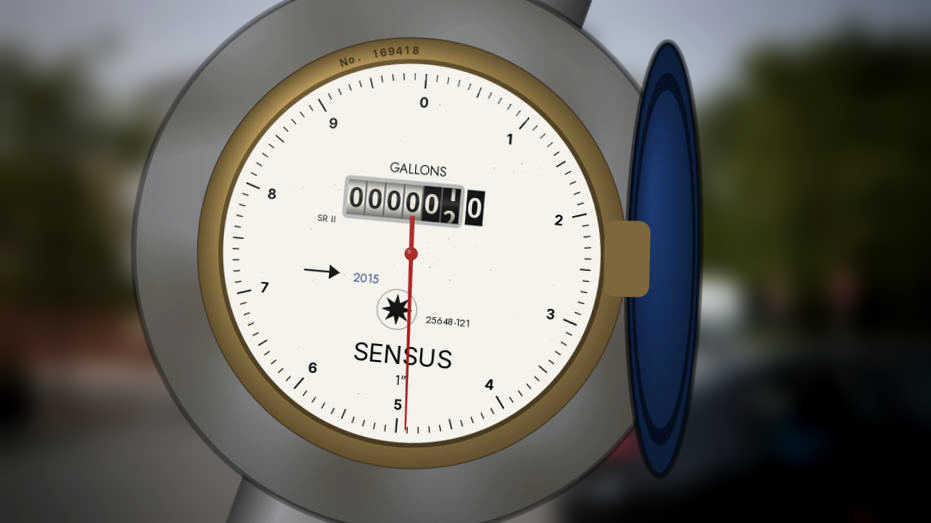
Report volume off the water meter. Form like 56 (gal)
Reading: 14.9 (gal)
